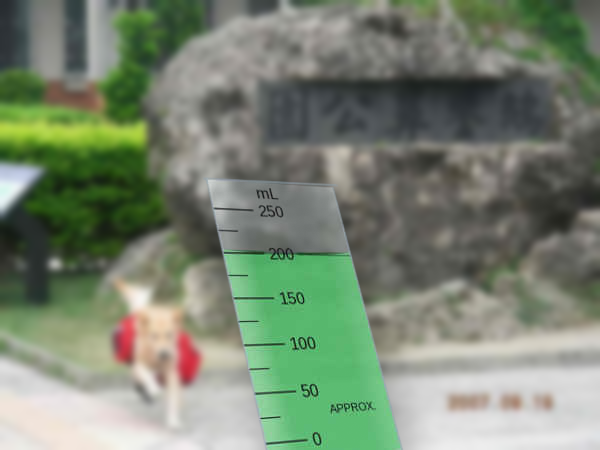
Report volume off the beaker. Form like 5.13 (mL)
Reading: 200 (mL)
